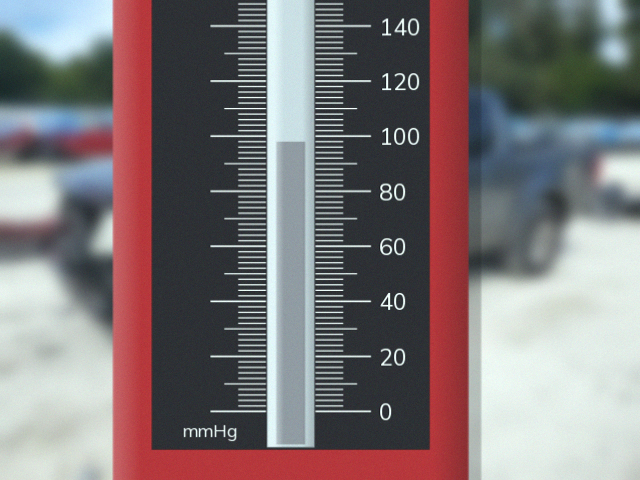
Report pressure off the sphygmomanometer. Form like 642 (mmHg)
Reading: 98 (mmHg)
